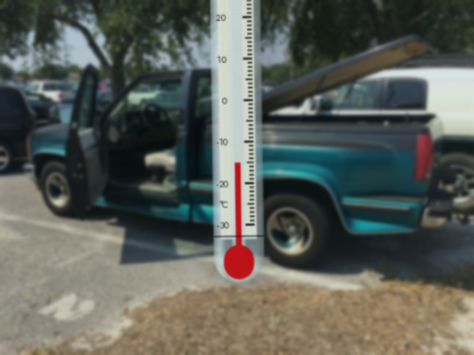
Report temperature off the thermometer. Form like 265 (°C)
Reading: -15 (°C)
